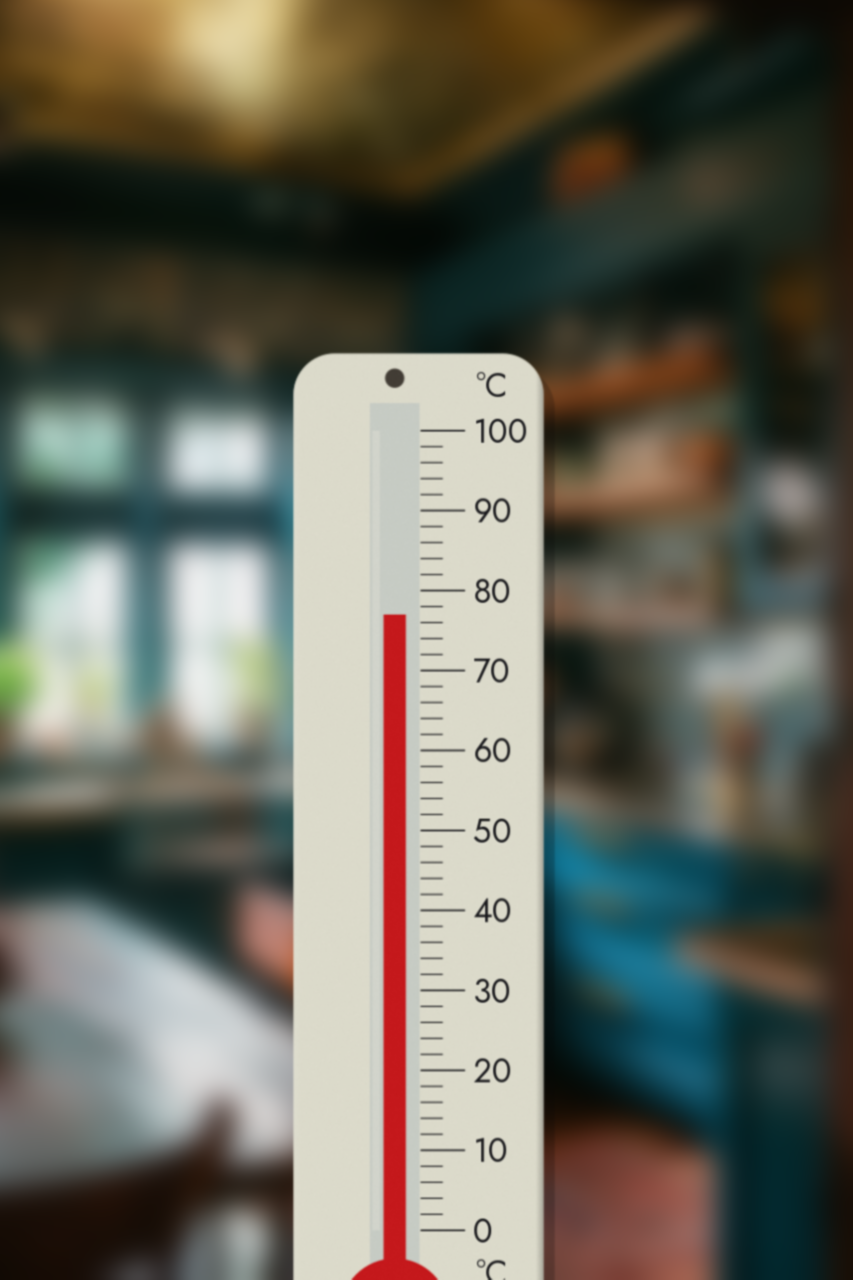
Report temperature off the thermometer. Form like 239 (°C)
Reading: 77 (°C)
